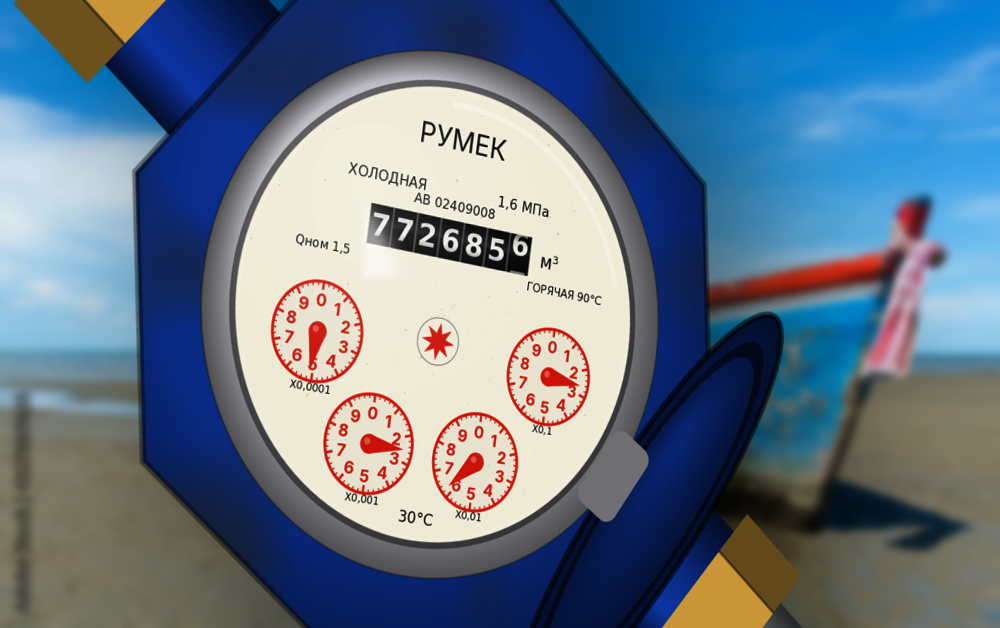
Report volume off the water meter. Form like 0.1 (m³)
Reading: 7726856.2625 (m³)
